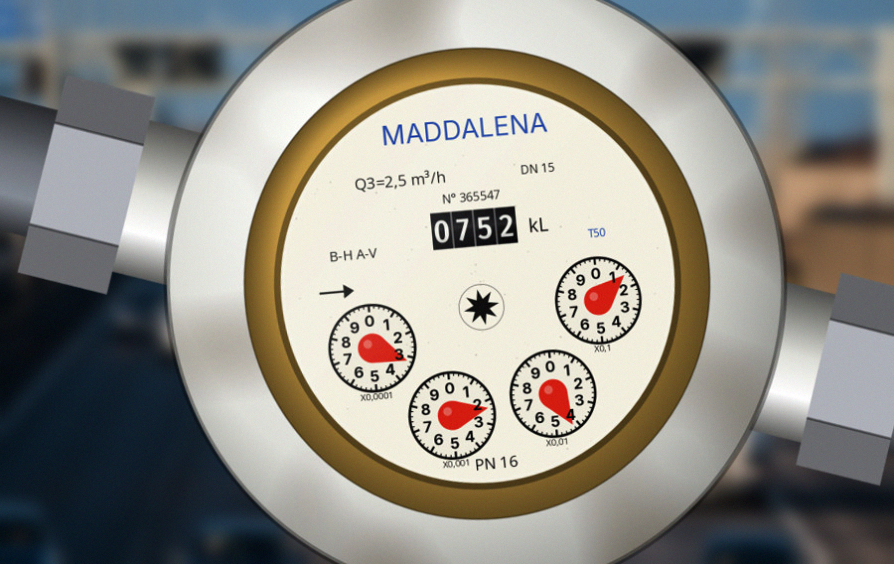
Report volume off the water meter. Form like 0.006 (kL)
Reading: 752.1423 (kL)
